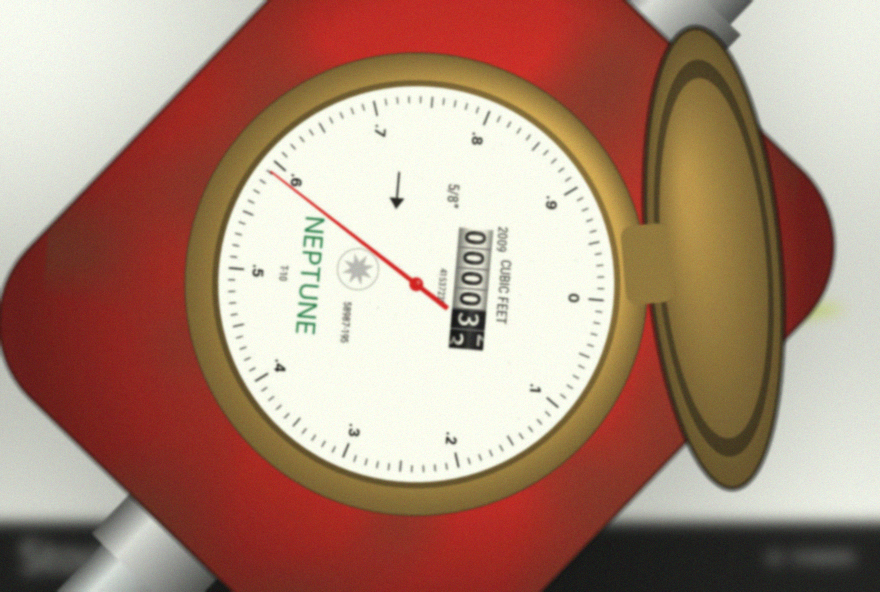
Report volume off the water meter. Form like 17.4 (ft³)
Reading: 32.59 (ft³)
